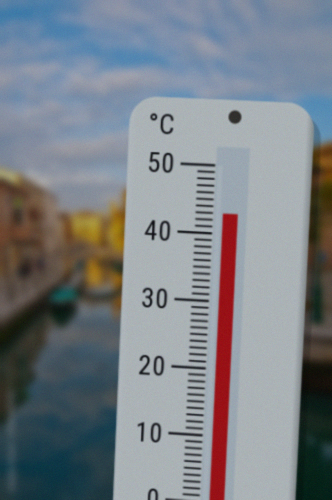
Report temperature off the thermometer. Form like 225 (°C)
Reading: 43 (°C)
